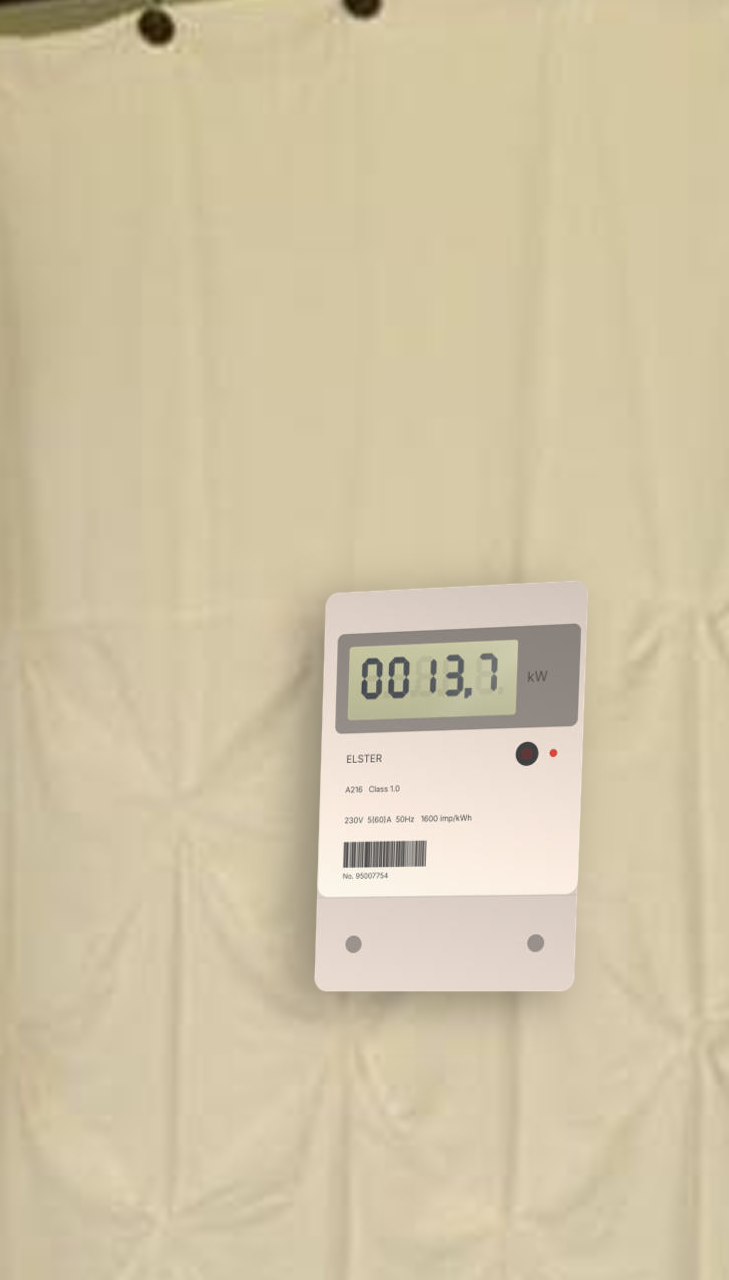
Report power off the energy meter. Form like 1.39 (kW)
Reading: 13.7 (kW)
